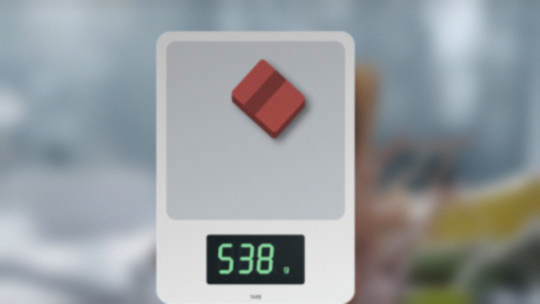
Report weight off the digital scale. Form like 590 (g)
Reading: 538 (g)
